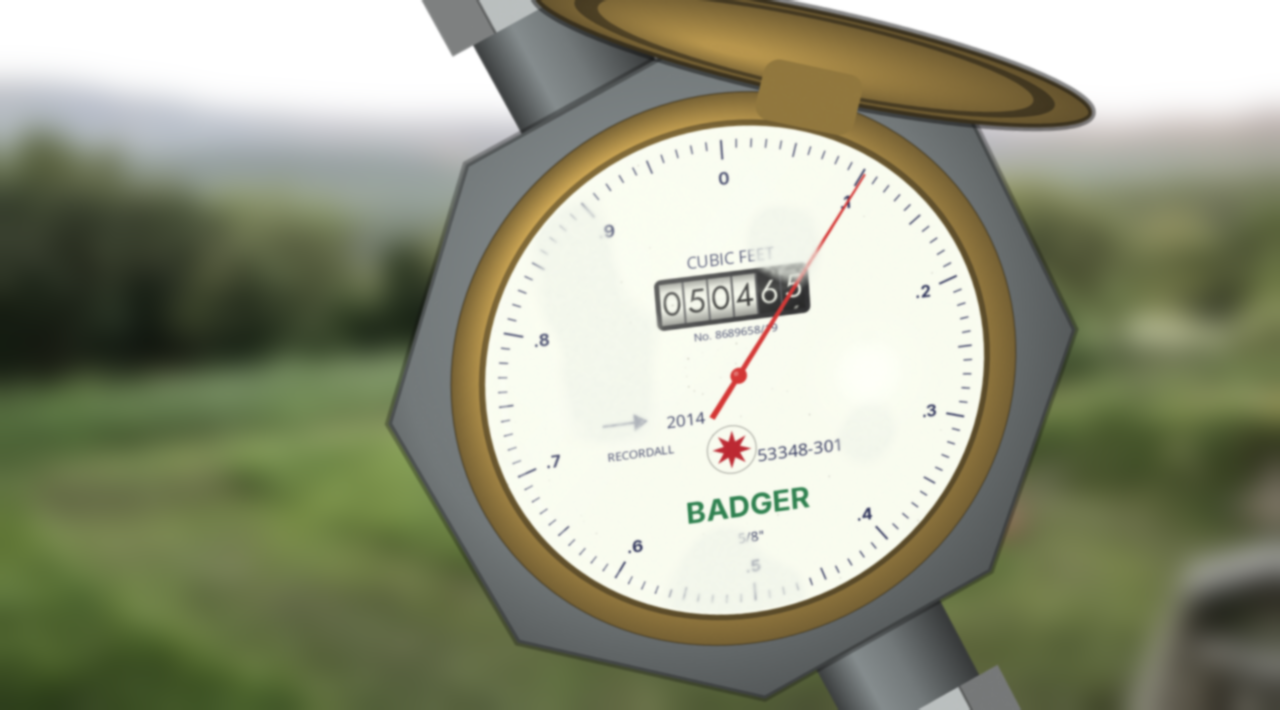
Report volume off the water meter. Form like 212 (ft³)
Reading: 50465.10 (ft³)
